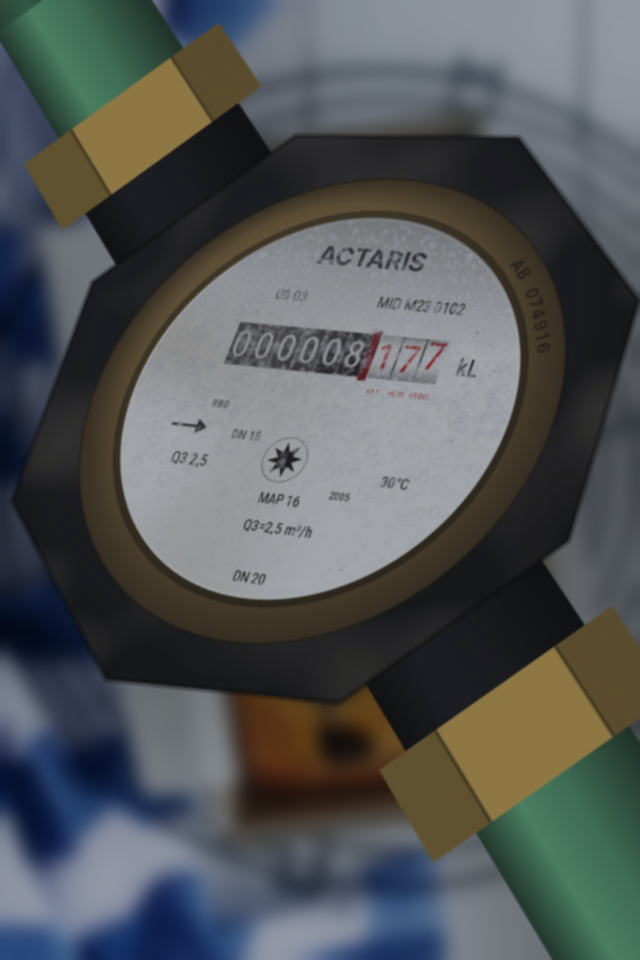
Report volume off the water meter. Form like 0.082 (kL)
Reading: 8.177 (kL)
